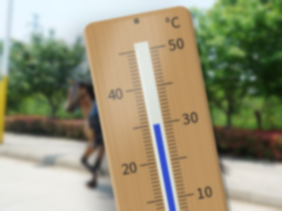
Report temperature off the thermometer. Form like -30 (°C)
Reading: 30 (°C)
